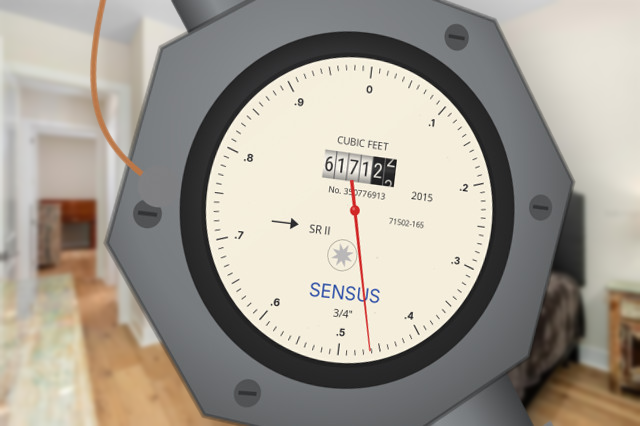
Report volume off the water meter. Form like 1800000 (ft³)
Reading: 617122.46 (ft³)
